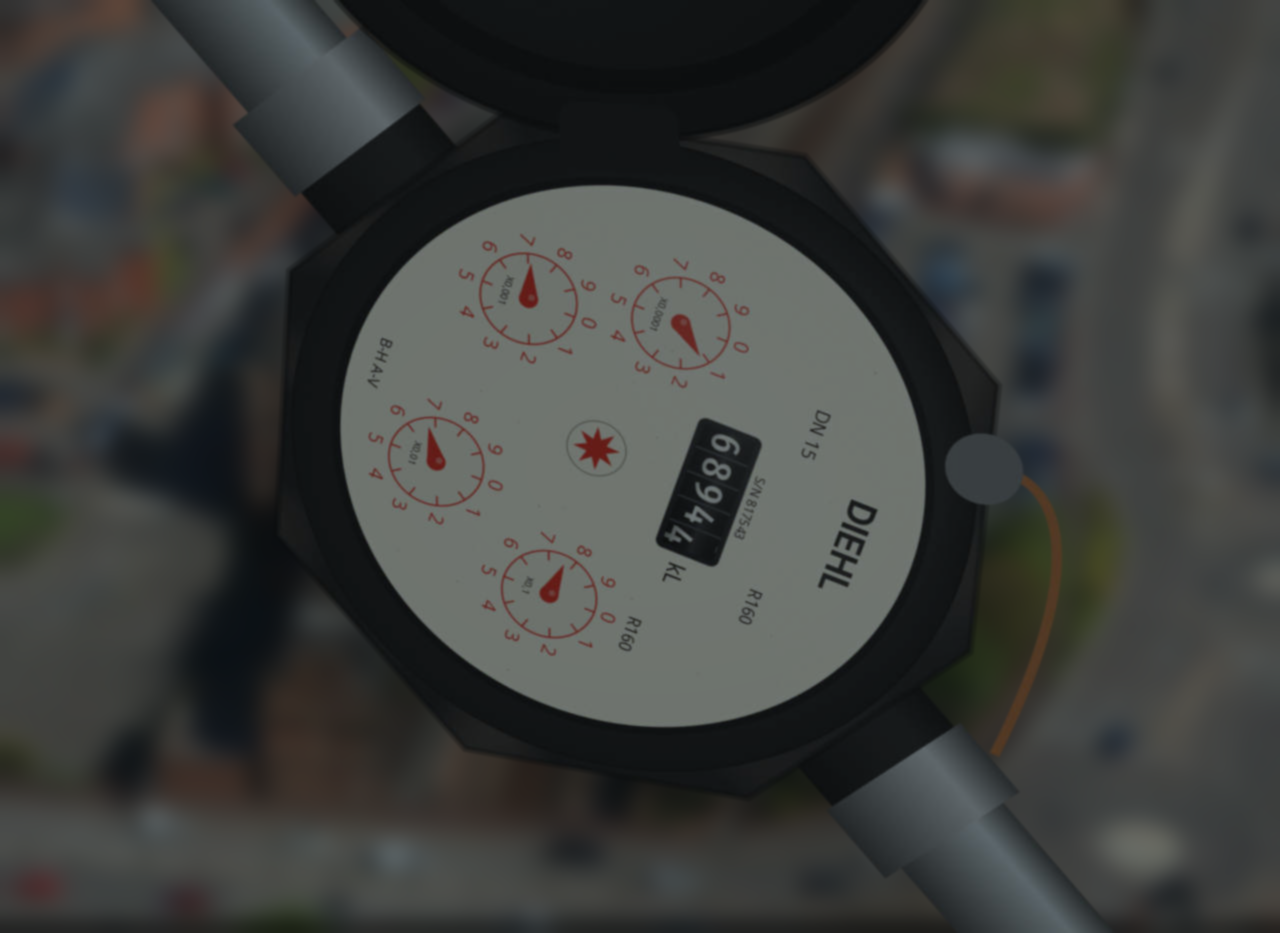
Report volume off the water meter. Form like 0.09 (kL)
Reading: 68943.7671 (kL)
